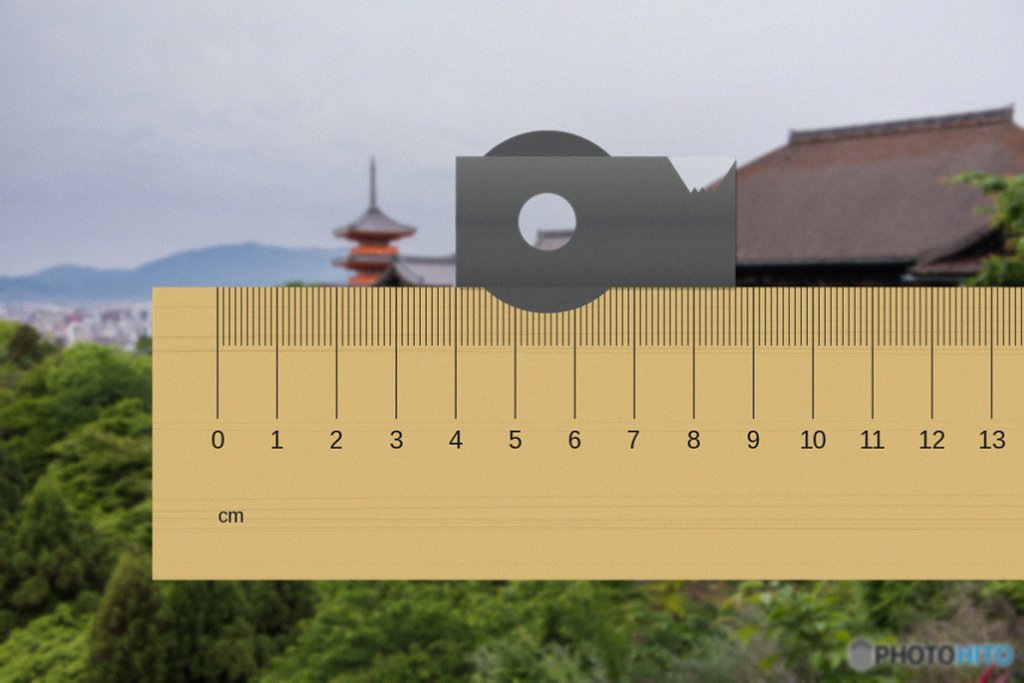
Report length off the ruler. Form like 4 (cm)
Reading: 4.7 (cm)
